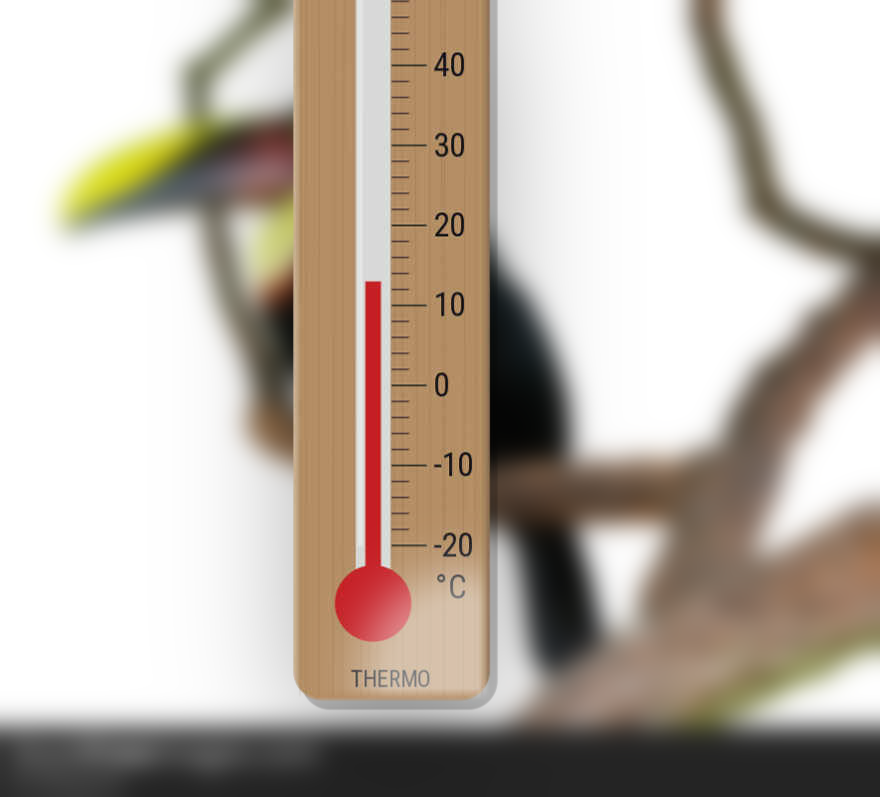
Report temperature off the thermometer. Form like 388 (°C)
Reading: 13 (°C)
